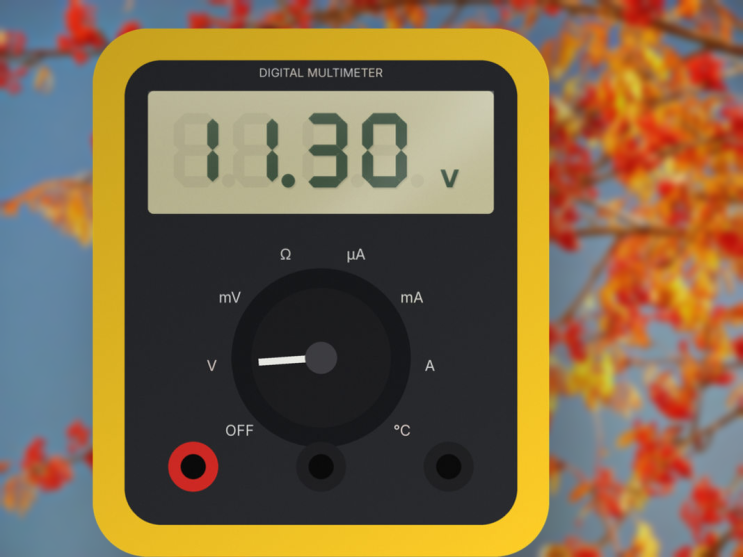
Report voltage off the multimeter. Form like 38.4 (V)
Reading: 11.30 (V)
